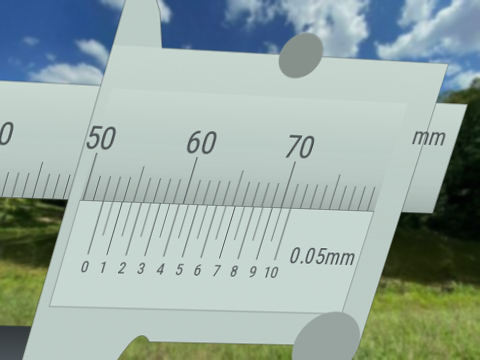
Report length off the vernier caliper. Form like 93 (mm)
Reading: 52.0 (mm)
